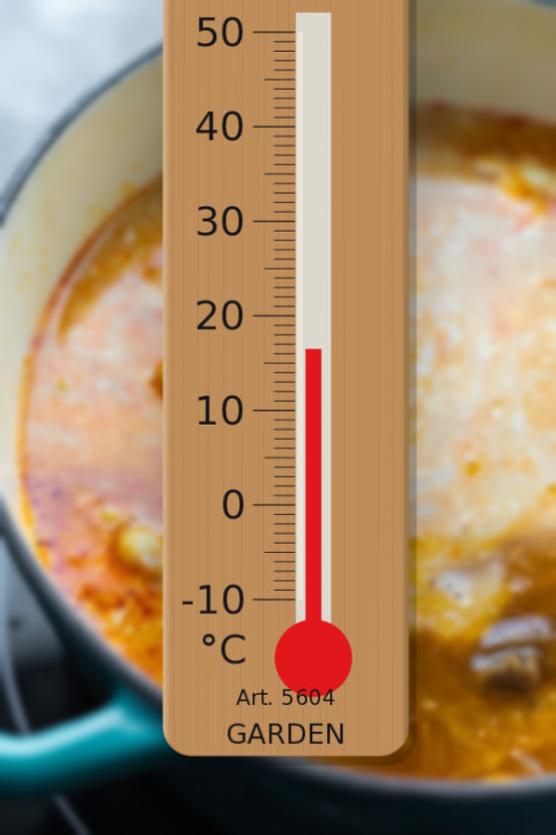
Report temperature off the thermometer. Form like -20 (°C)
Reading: 16.5 (°C)
